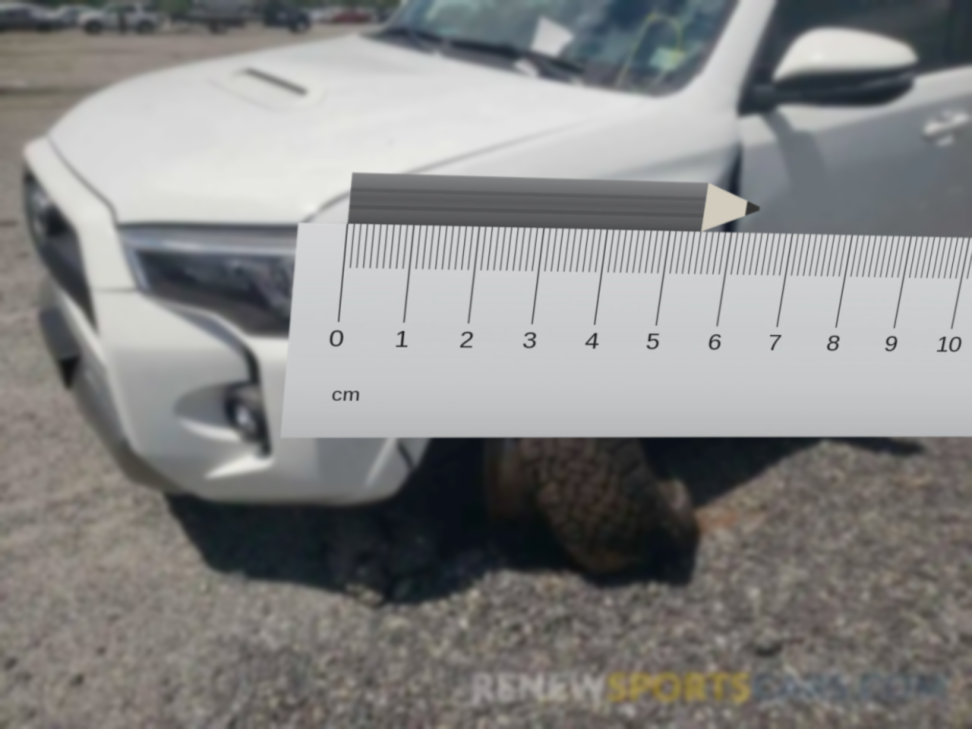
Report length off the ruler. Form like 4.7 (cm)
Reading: 6.4 (cm)
